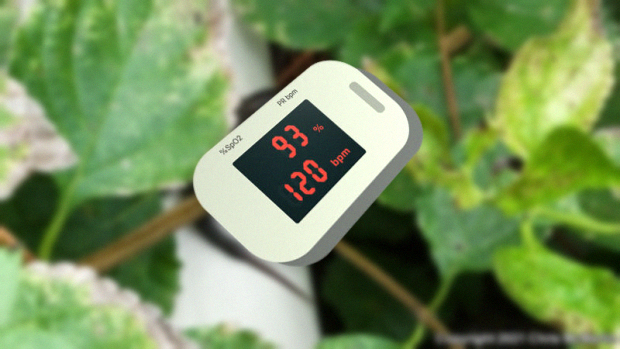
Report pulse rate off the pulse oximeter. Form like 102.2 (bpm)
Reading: 120 (bpm)
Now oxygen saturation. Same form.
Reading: 93 (%)
